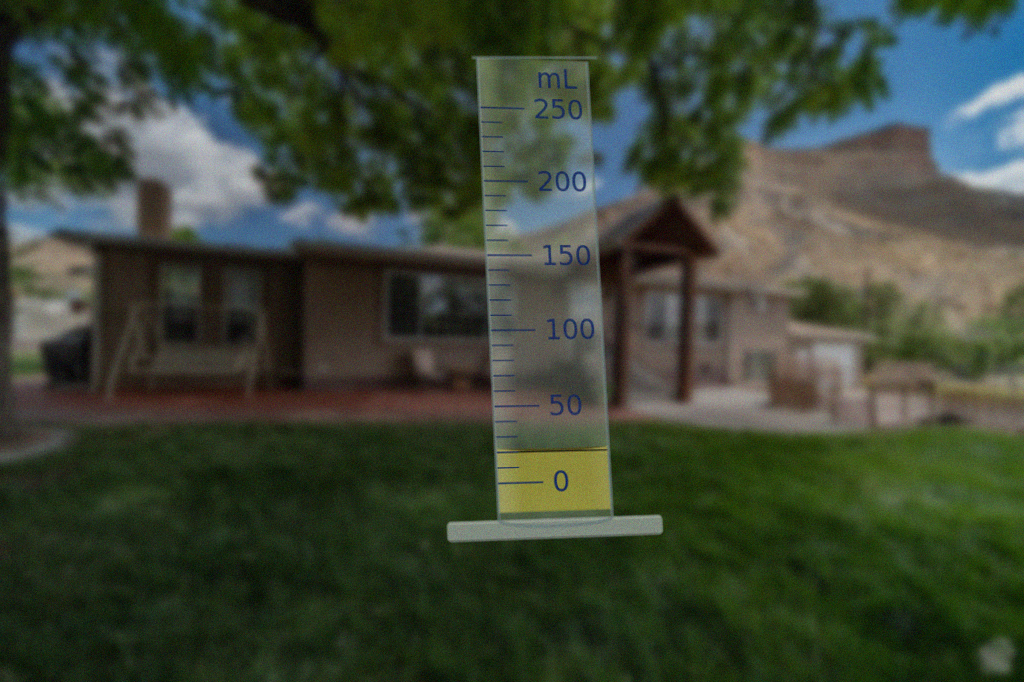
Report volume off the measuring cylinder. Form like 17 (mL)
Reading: 20 (mL)
